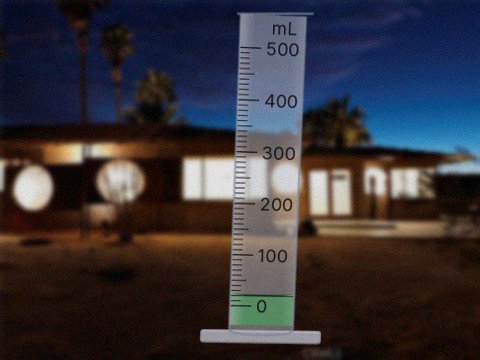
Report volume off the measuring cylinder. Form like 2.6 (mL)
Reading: 20 (mL)
